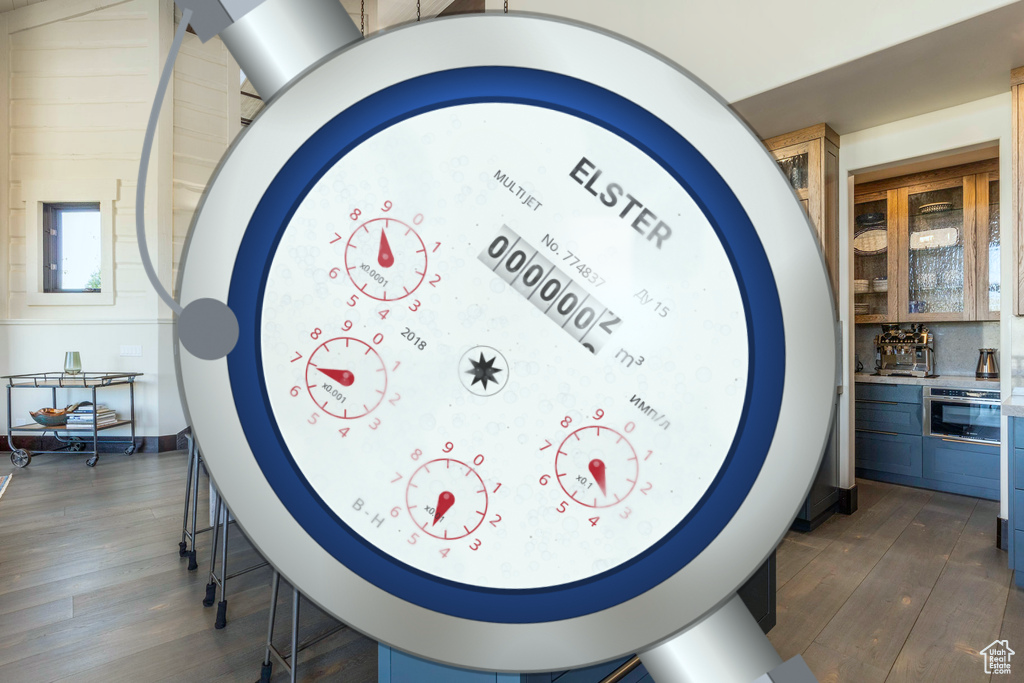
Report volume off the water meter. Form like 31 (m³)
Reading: 2.3468 (m³)
